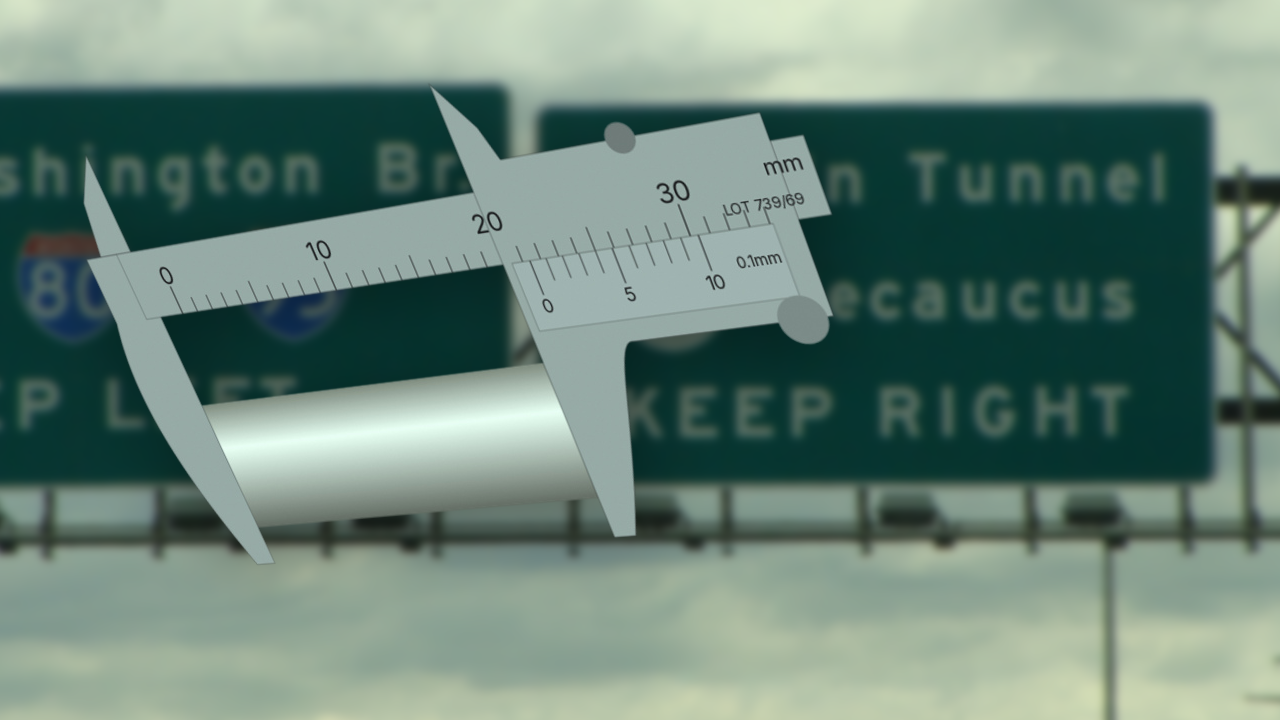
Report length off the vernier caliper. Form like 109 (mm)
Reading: 21.4 (mm)
